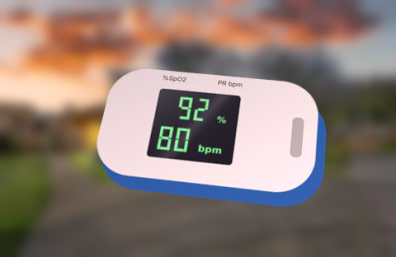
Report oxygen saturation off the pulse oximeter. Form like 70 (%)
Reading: 92 (%)
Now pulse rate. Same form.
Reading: 80 (bpm)
